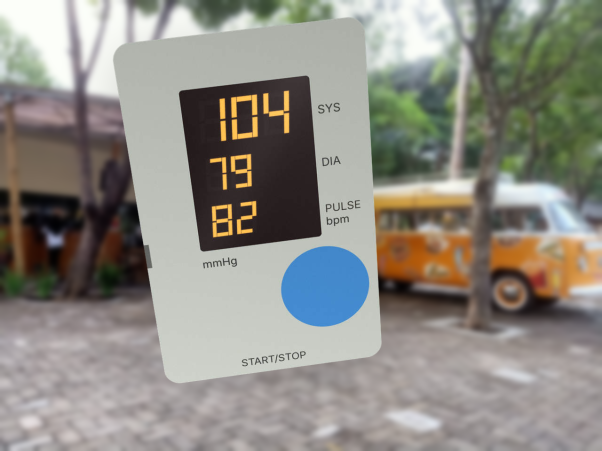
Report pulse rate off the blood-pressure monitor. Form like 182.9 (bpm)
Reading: 82 (bpm)
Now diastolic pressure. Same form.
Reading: 79 (mmHg)
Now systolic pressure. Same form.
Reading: 104 (mmHg)
